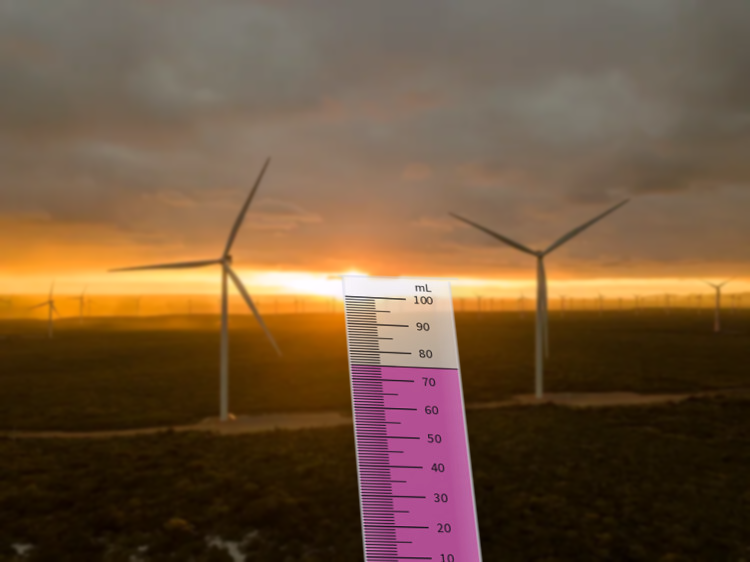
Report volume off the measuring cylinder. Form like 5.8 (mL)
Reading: 75 (mL)
